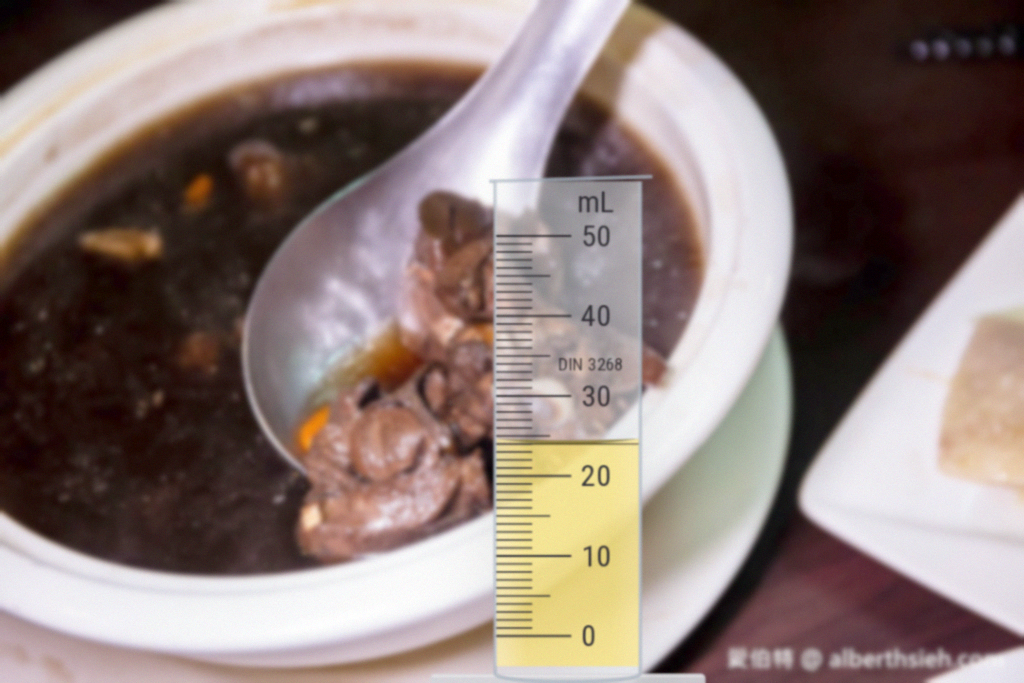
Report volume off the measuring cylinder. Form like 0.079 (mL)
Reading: 24 (mL)
